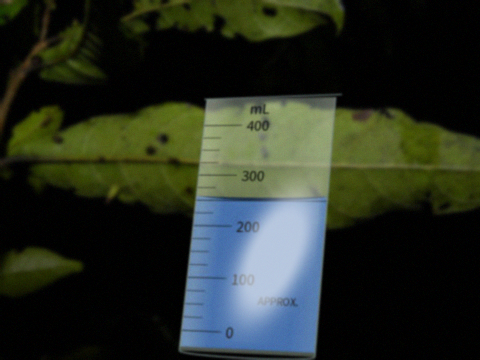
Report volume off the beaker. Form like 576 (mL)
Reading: 250 (mL)
